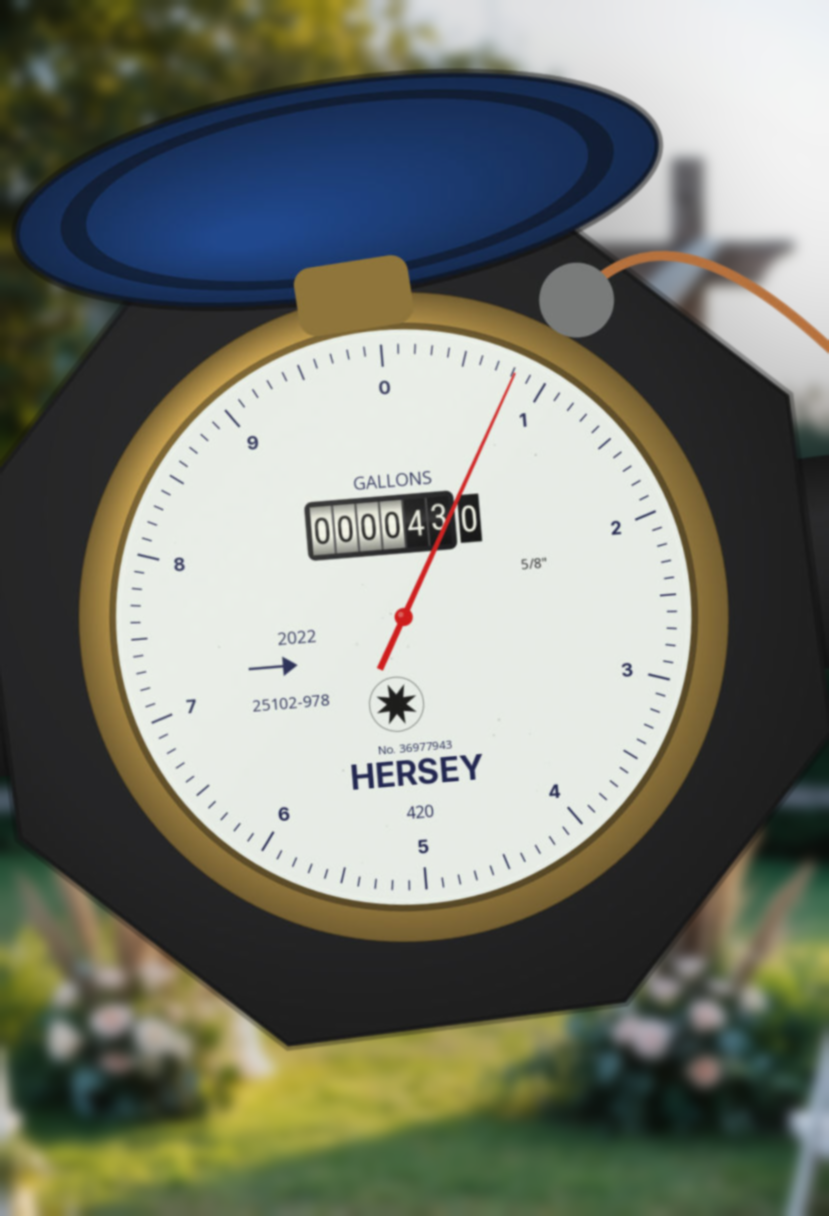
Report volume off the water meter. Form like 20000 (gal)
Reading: 430.8 (gal)
